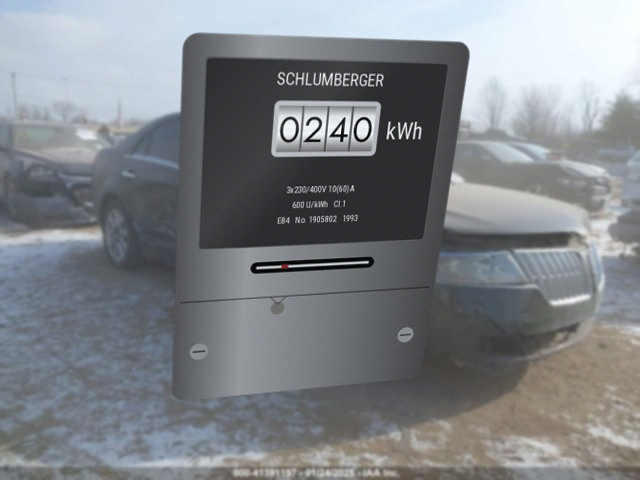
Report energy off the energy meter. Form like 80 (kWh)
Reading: 240 (kWh)
